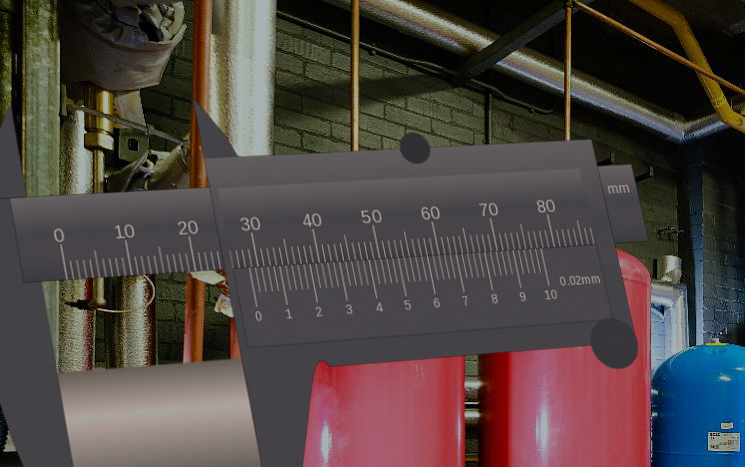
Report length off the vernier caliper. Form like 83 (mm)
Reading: 28.6 (mm)
